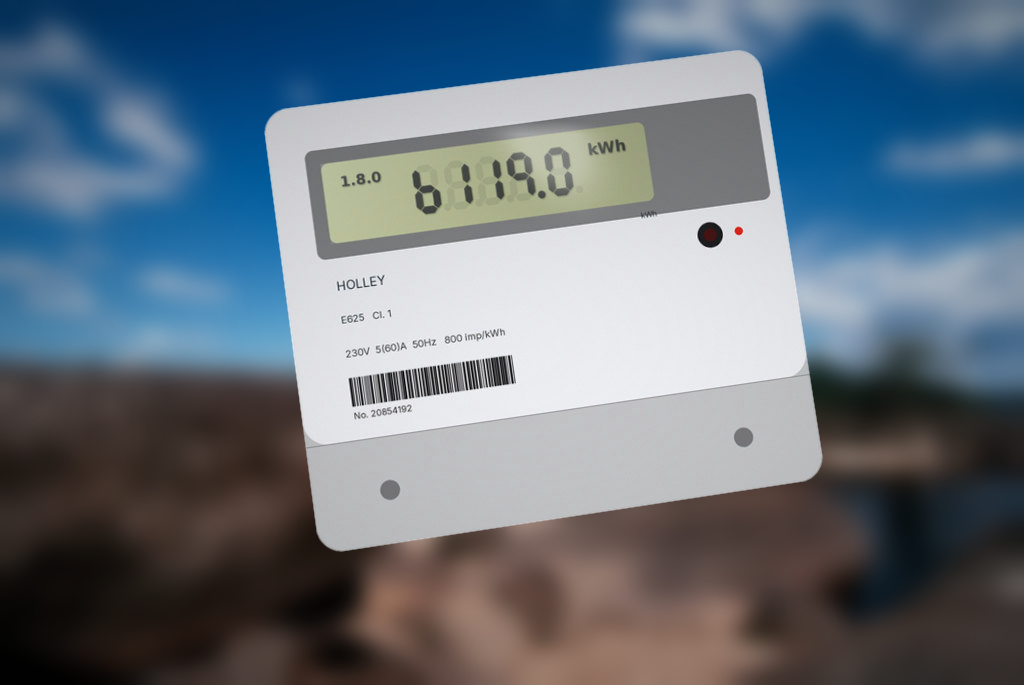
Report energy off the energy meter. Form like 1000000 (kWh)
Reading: 6119.0 (kWh)
